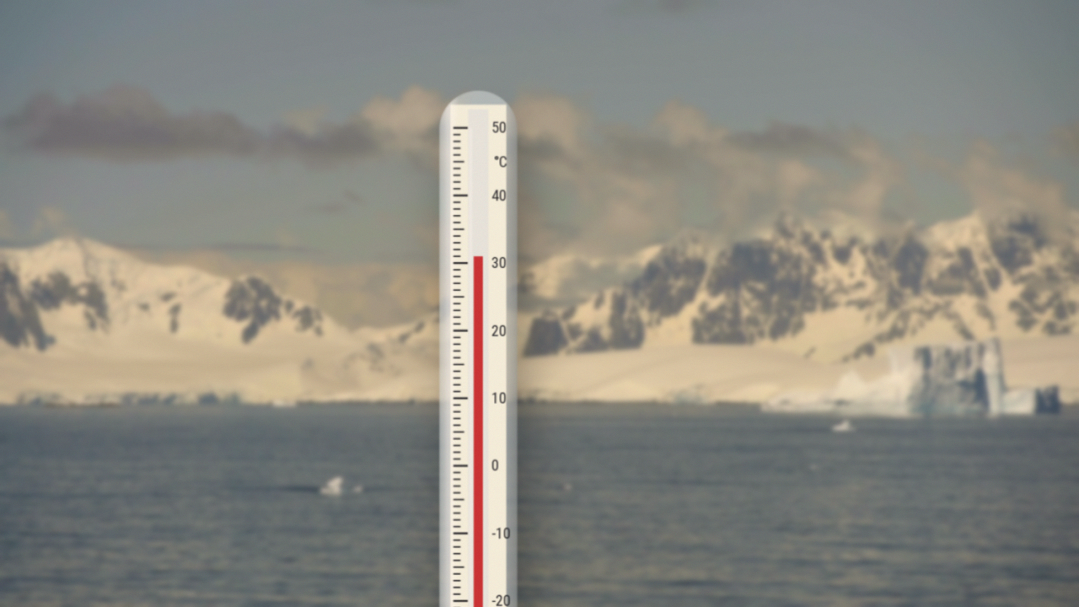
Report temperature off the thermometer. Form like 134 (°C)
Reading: 31 (°C)
